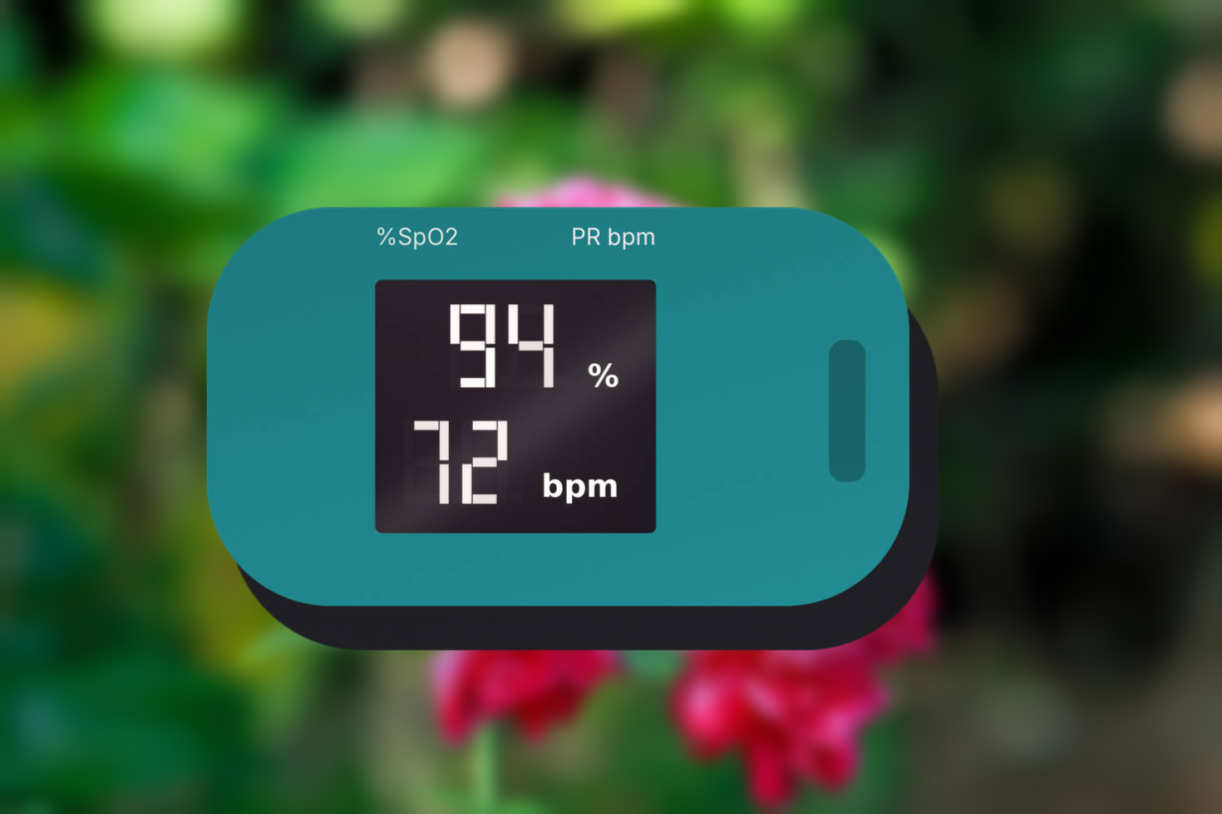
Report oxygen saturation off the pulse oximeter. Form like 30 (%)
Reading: 94 (%)
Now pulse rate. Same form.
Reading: 72 (bpm)
